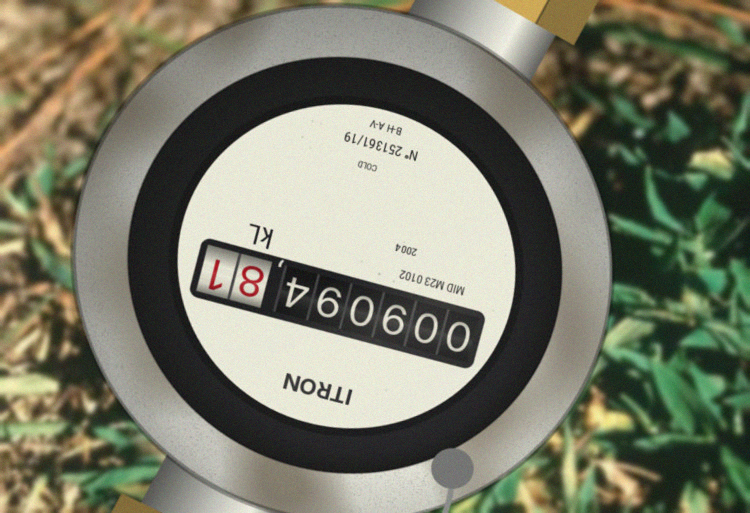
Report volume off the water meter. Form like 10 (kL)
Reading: 9094.81 (kL)
